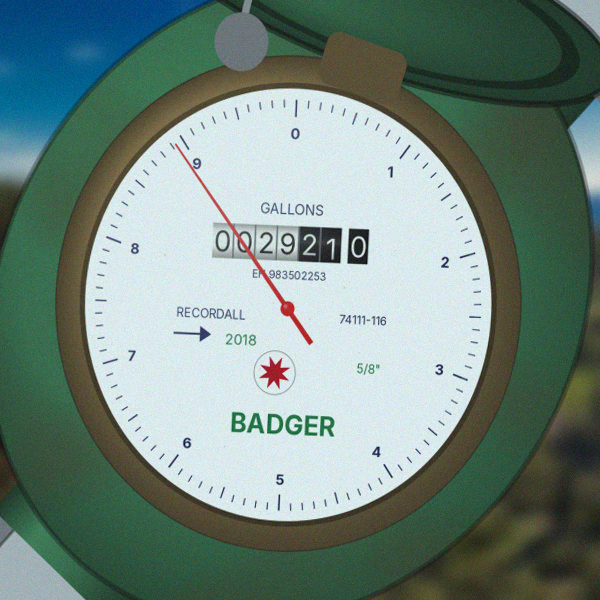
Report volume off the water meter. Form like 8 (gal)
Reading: 29208.9 (gal)
